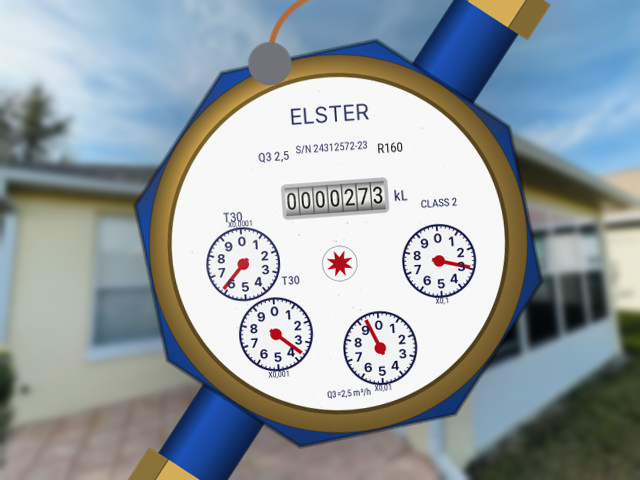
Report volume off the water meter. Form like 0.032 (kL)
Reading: 273.2936 (kL)
